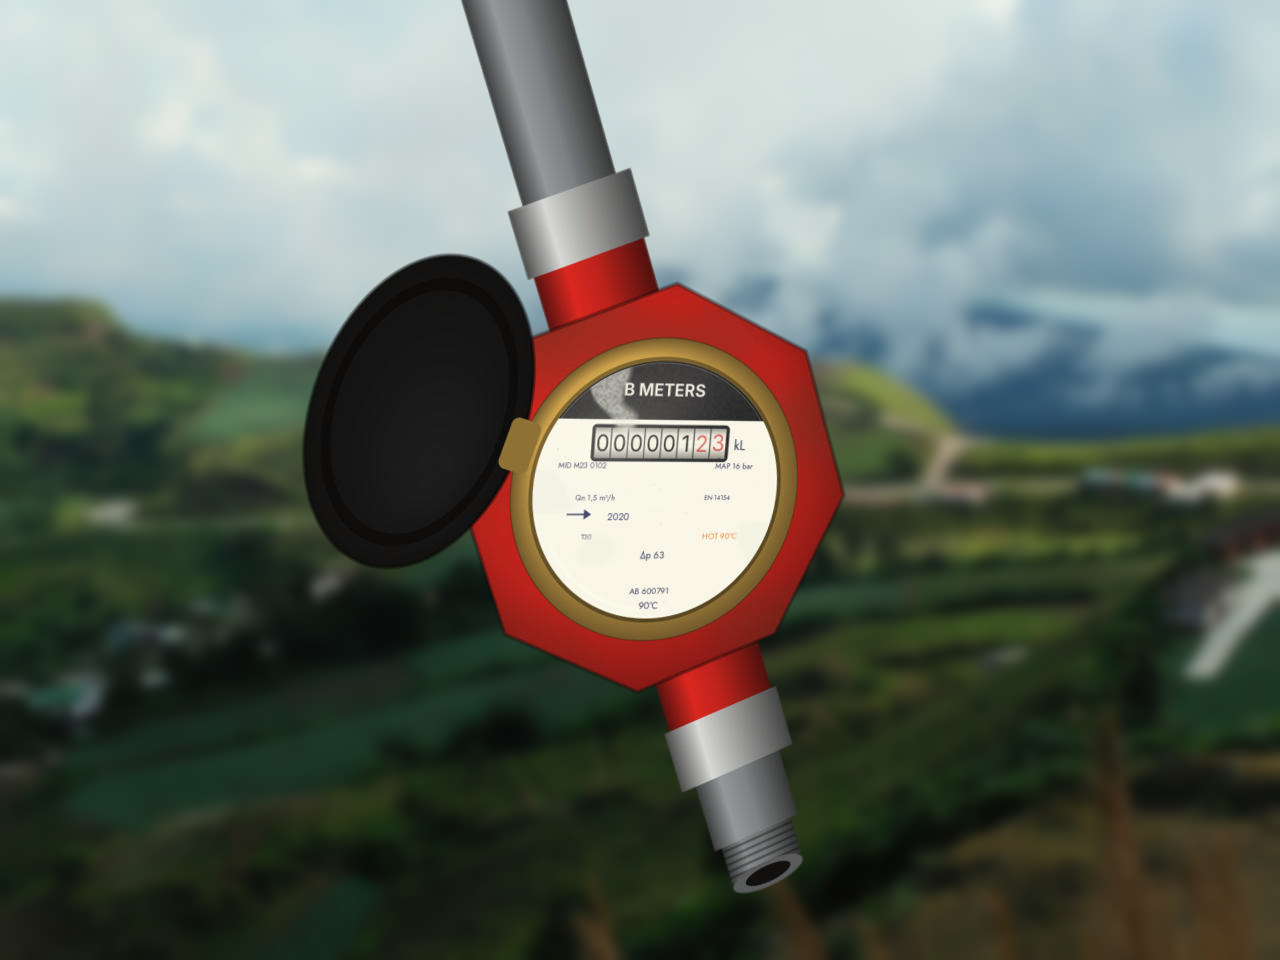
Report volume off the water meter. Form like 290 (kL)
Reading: 1.23 (kL)
